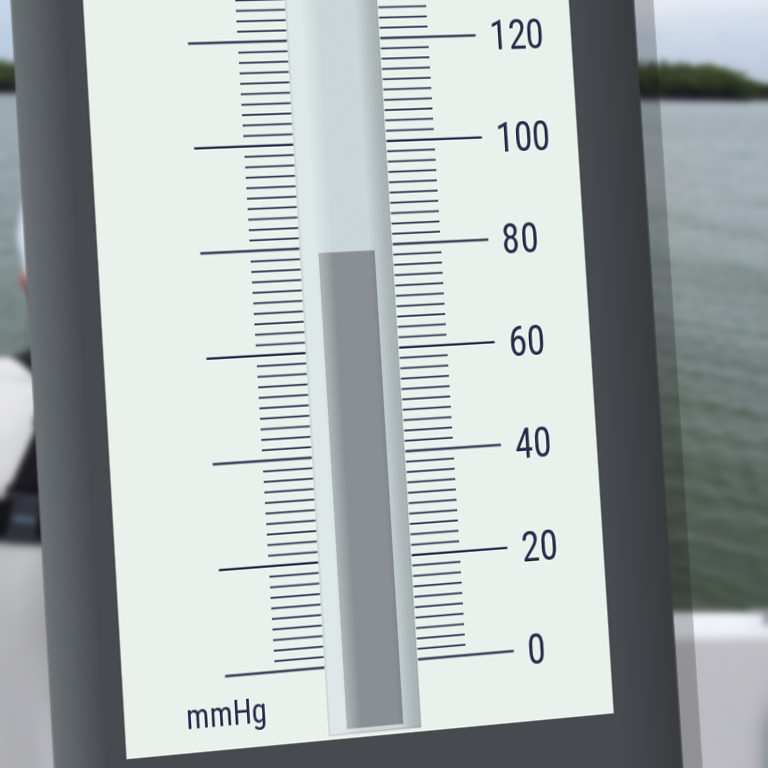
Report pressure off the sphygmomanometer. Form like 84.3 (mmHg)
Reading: 79 (mmHg)
